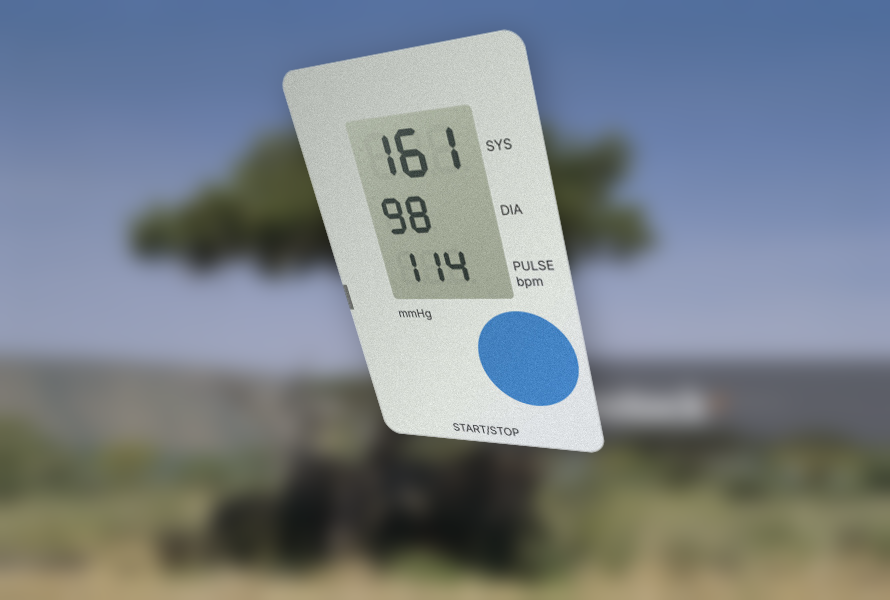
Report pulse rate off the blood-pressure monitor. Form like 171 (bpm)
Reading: 114 (bpm)
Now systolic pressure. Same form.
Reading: 161 (mmHg)
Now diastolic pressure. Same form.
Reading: 98 (mmHg)
